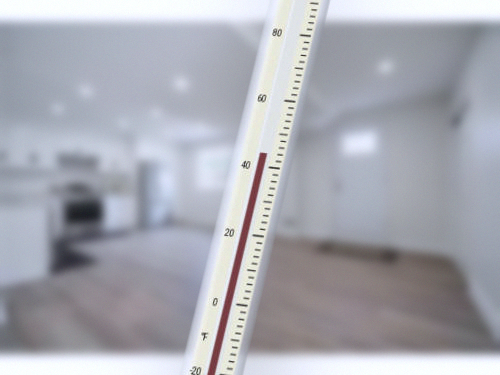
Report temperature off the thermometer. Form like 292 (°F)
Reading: 44 (°F)
